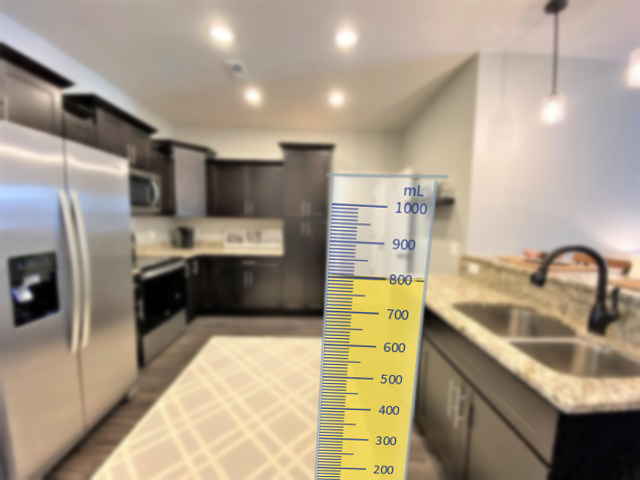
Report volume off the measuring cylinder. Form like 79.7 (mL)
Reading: 800 (mL)
